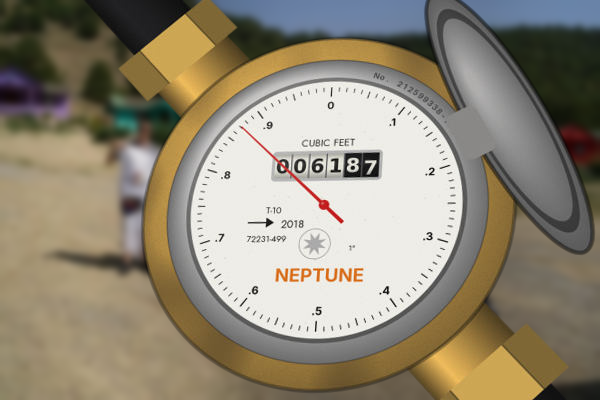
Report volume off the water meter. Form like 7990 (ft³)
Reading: 6186.87 (ft³)
